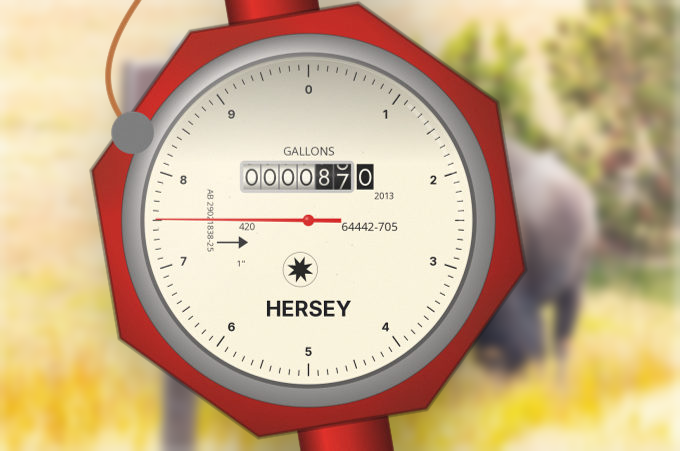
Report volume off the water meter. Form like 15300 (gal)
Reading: 867.5 (gal)
